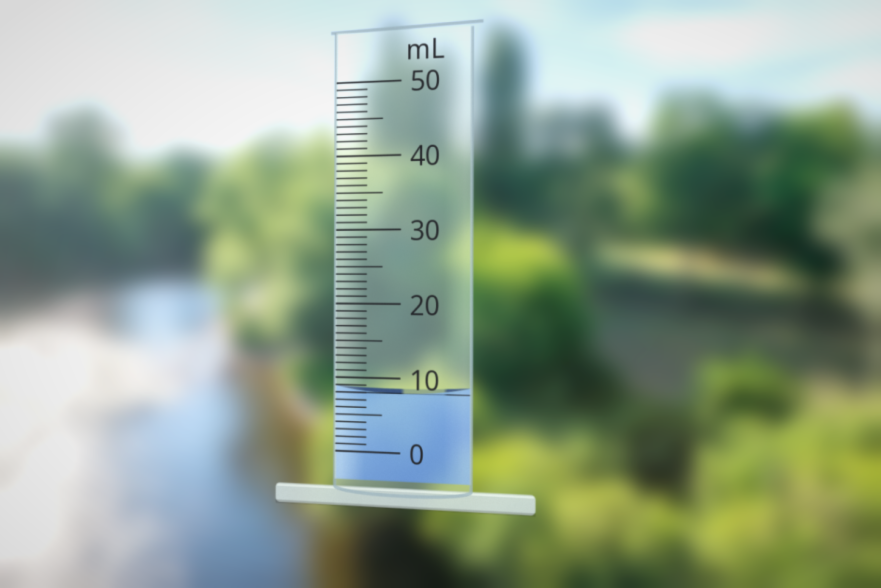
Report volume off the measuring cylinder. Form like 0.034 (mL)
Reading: 8 (mL)
